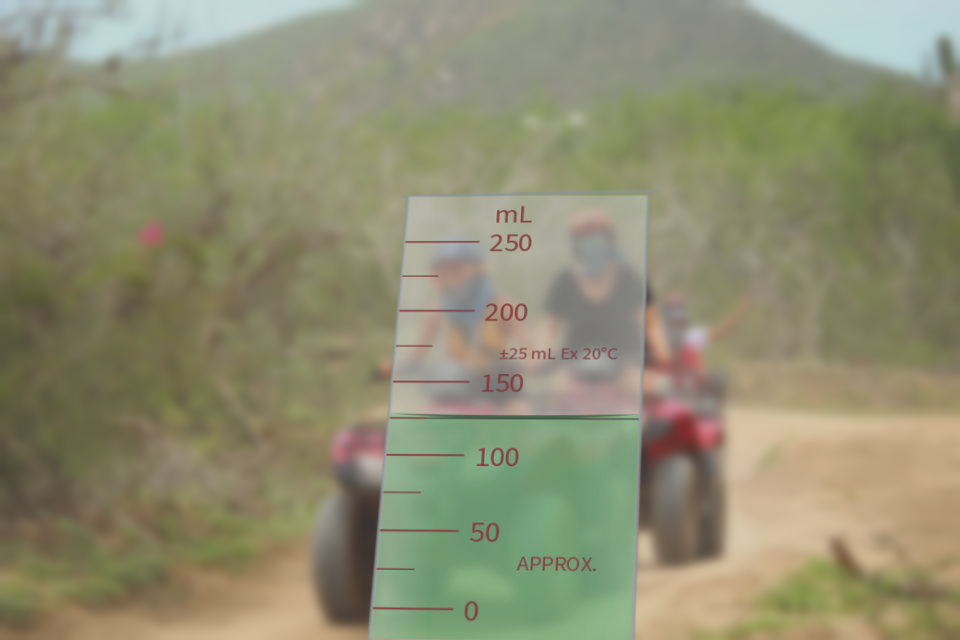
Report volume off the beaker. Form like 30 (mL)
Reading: 125 (mL)
